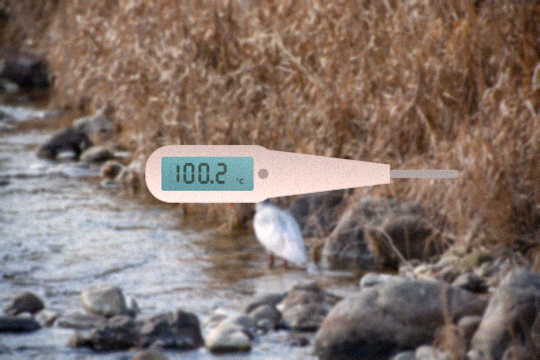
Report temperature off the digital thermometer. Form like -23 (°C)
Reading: 100.2 (°C)
